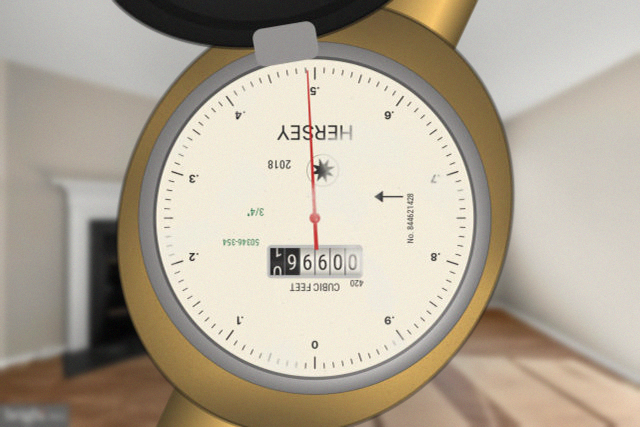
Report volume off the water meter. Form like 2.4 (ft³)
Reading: 9960.49 (ft³)
